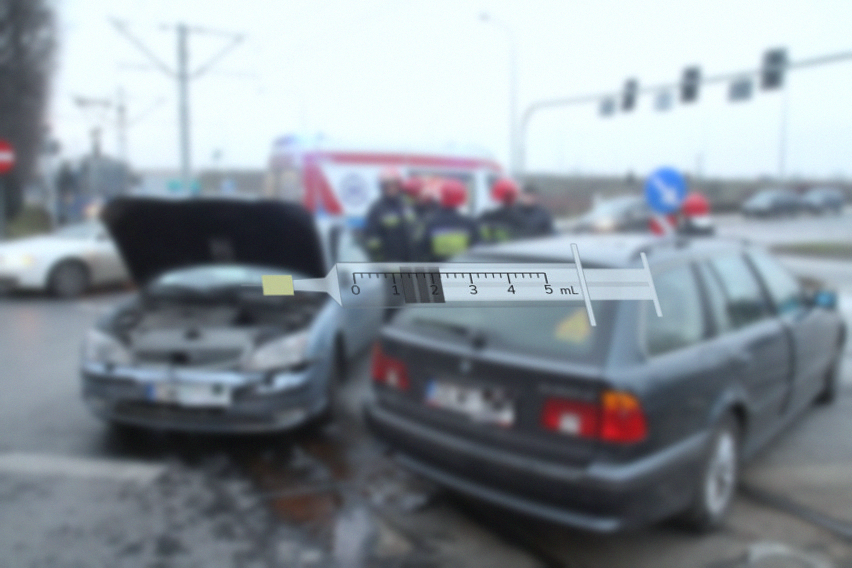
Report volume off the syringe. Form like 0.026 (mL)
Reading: 1.2 (mL)
